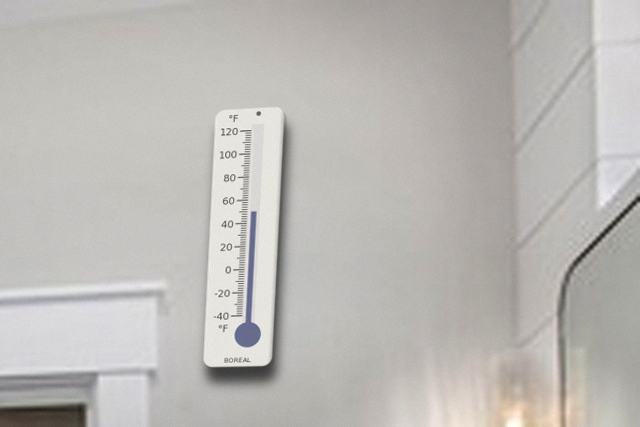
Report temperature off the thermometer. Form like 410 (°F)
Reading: 50 (°F)
